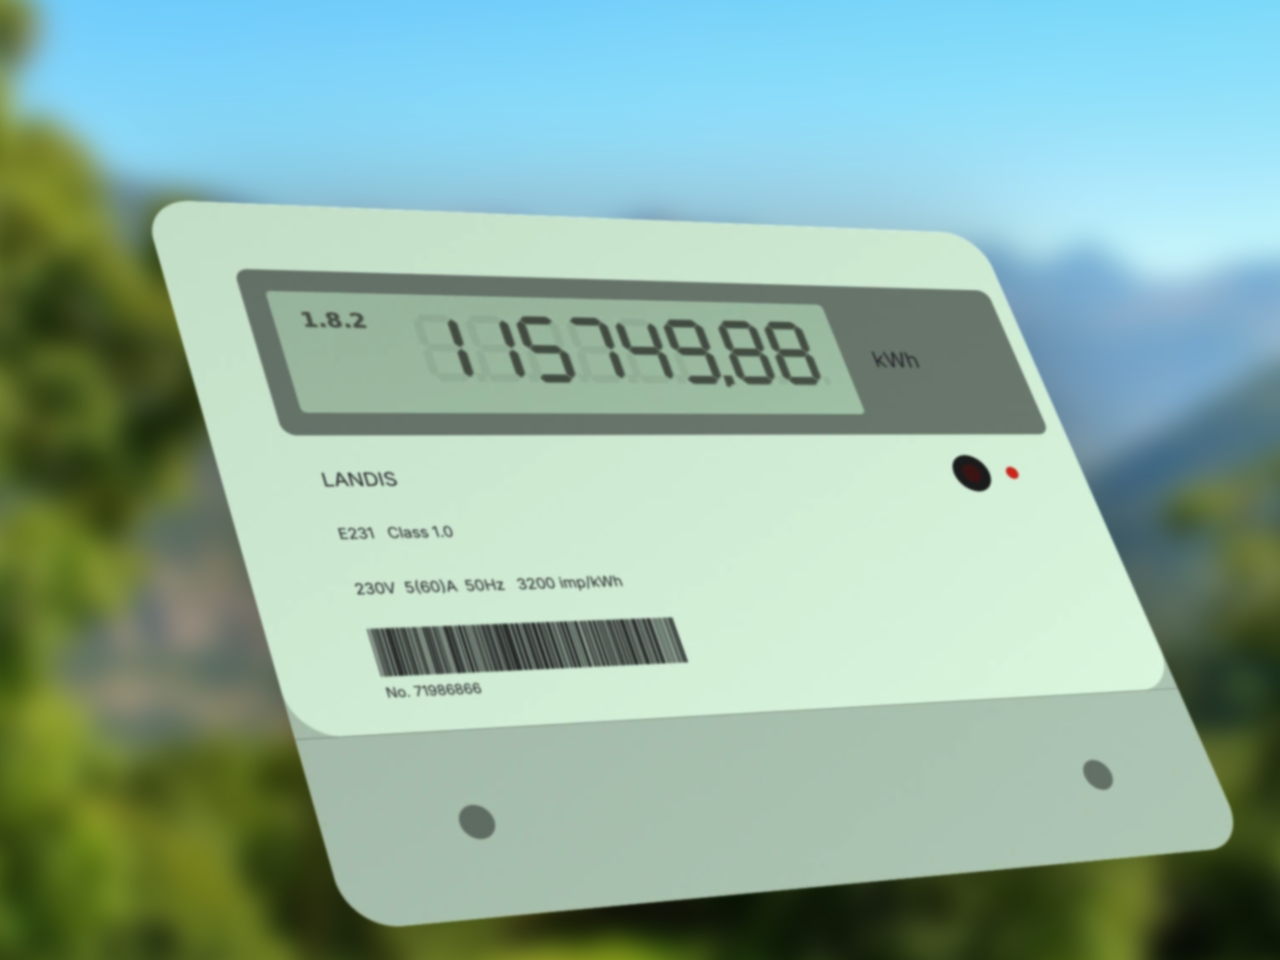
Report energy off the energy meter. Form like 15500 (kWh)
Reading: 115749.88 (kWh)
